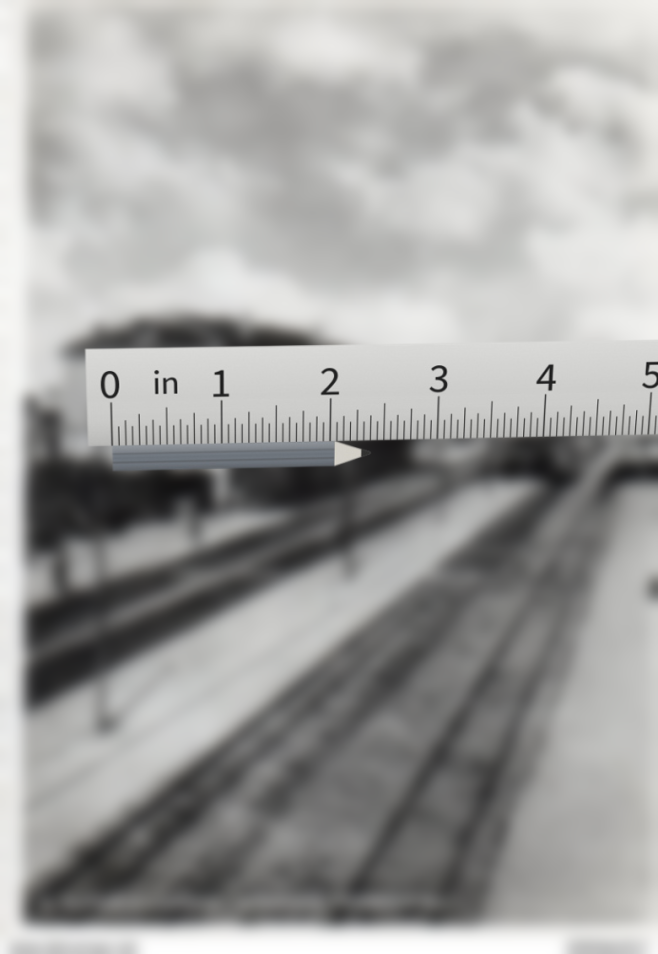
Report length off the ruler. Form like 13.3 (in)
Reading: 2.375 (in)
